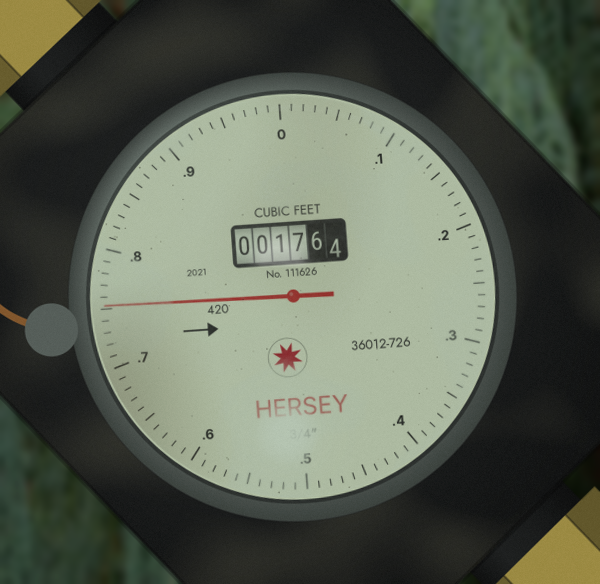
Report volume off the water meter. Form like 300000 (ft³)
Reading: 1763.75 (ft³)
